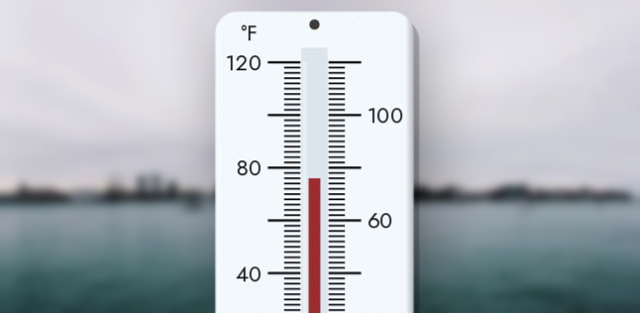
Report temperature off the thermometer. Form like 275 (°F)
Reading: 76 (°F)
